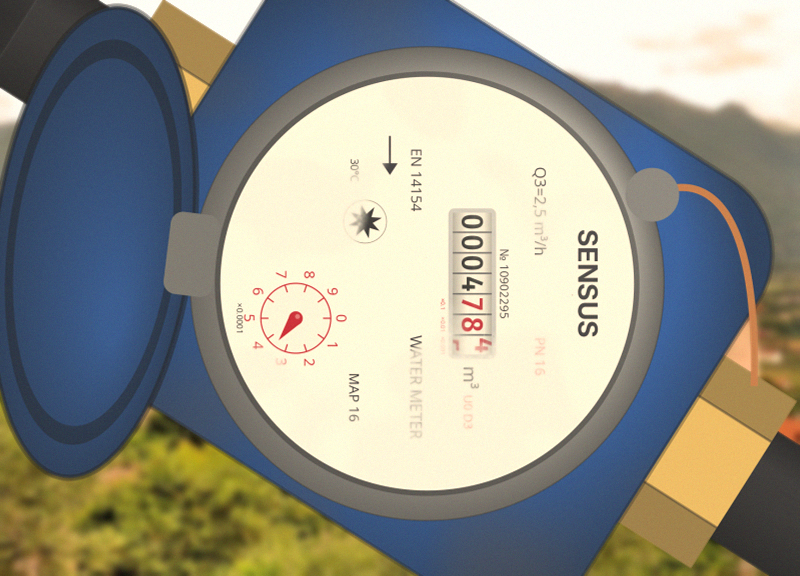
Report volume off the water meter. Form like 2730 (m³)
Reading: 4.7843 (m³)
